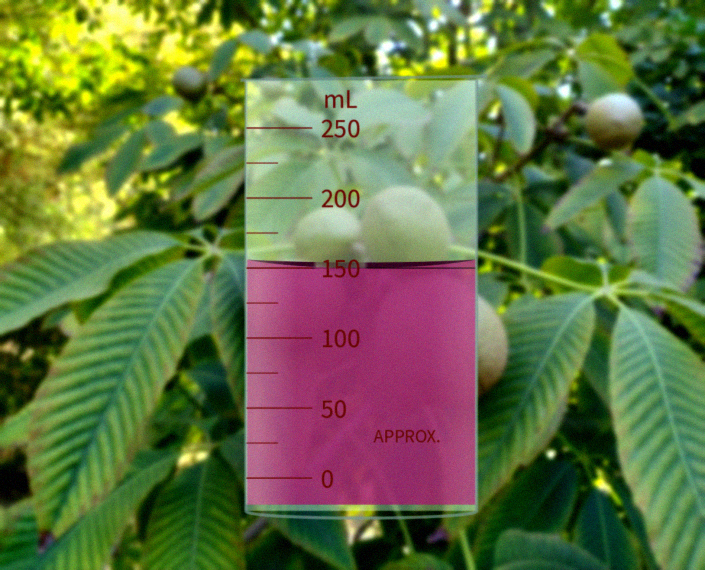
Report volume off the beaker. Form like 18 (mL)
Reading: 150 (mL)
